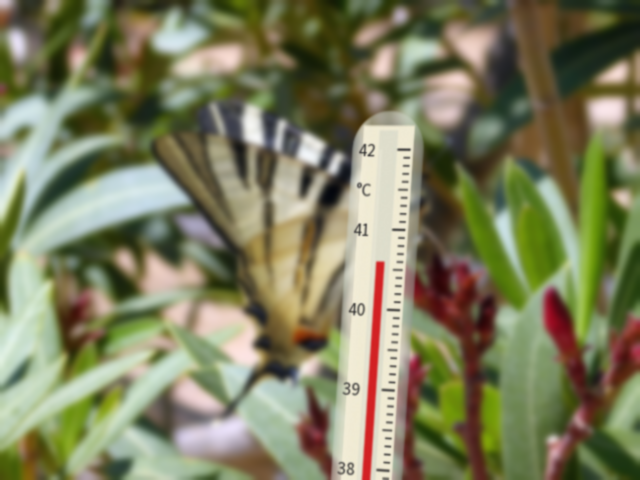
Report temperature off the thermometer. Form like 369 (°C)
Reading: 40.6 (°C)
